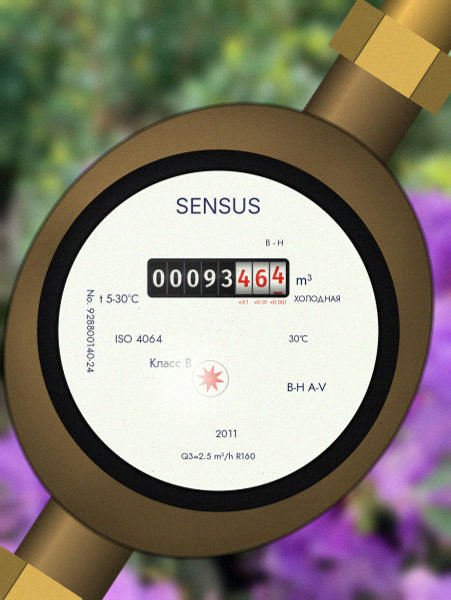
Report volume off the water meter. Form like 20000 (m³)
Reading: 93.464 (m³)
